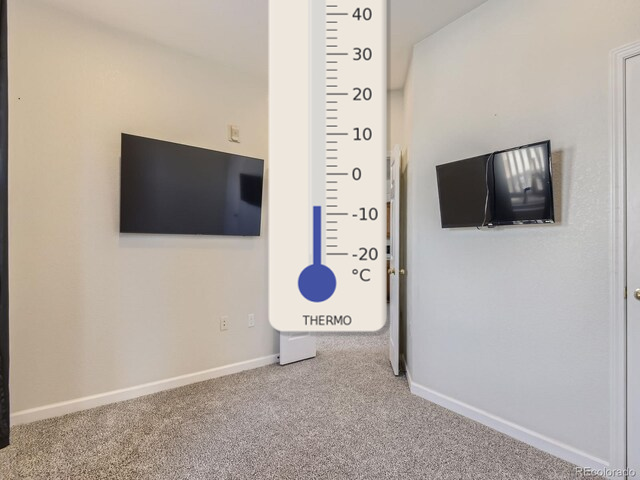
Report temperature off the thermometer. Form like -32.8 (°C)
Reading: -8 (°C)
